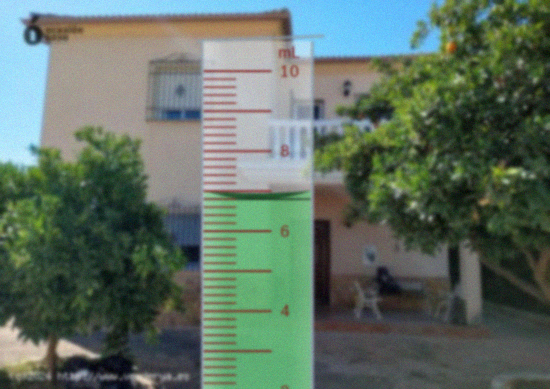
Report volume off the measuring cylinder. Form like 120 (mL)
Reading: 6.8 (mL)
